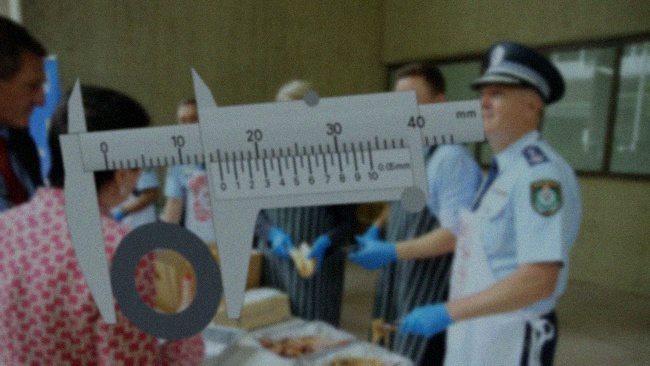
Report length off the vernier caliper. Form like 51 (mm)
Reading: 15.0 (mm)
